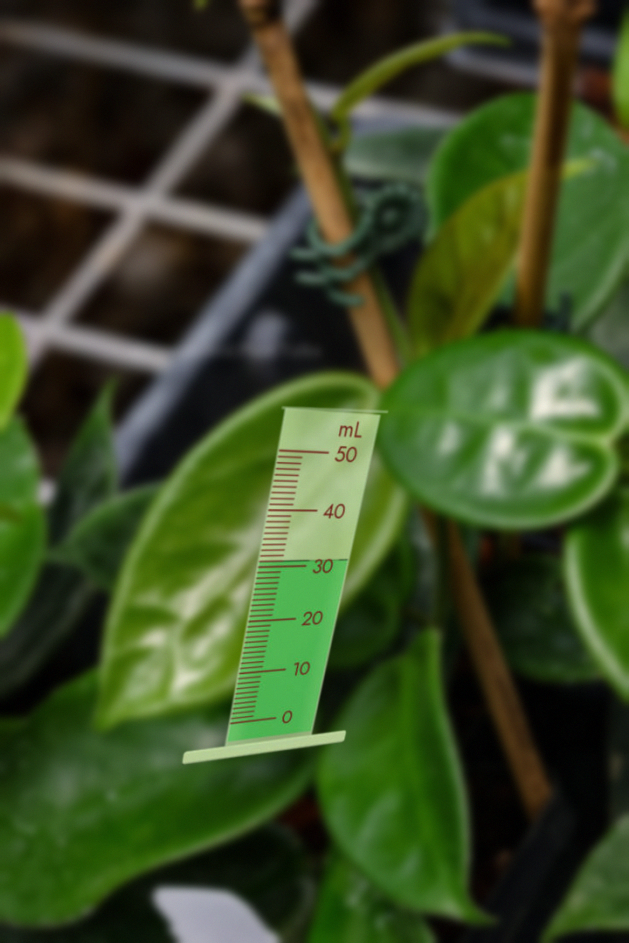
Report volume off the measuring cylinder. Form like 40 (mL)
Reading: 31 (mL)
